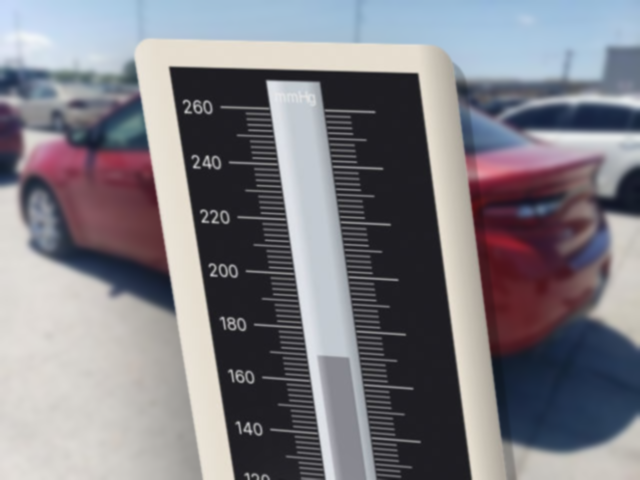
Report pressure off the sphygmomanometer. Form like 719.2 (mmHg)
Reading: 170 (mmHg)
